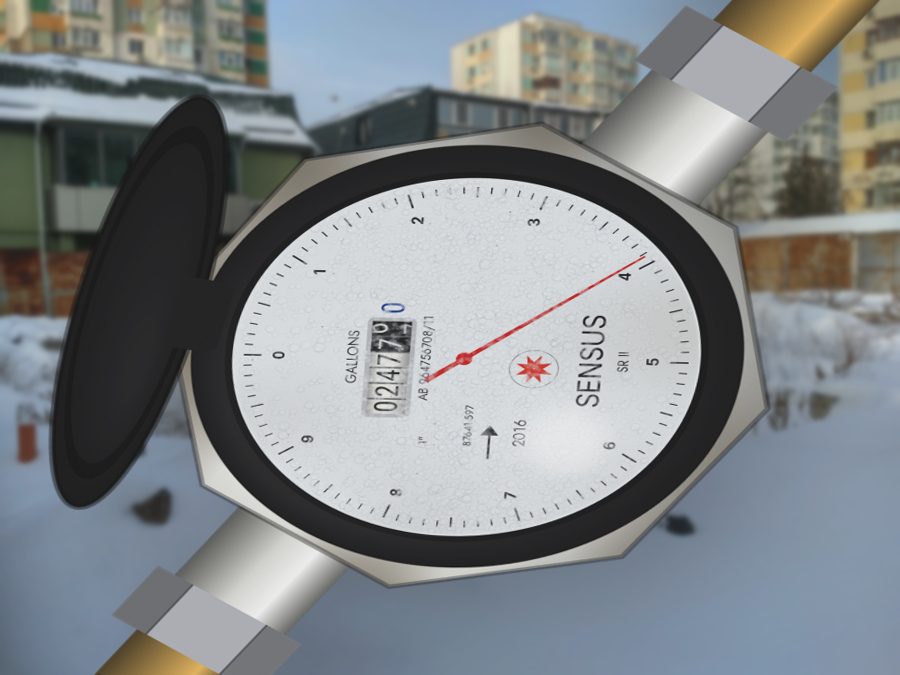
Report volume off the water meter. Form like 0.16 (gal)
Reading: 247763.9 (gal)
